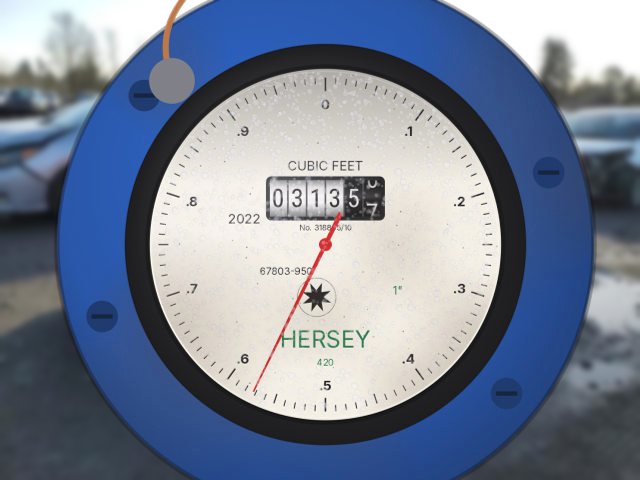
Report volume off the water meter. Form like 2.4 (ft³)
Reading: 31356.57 (ft³)
